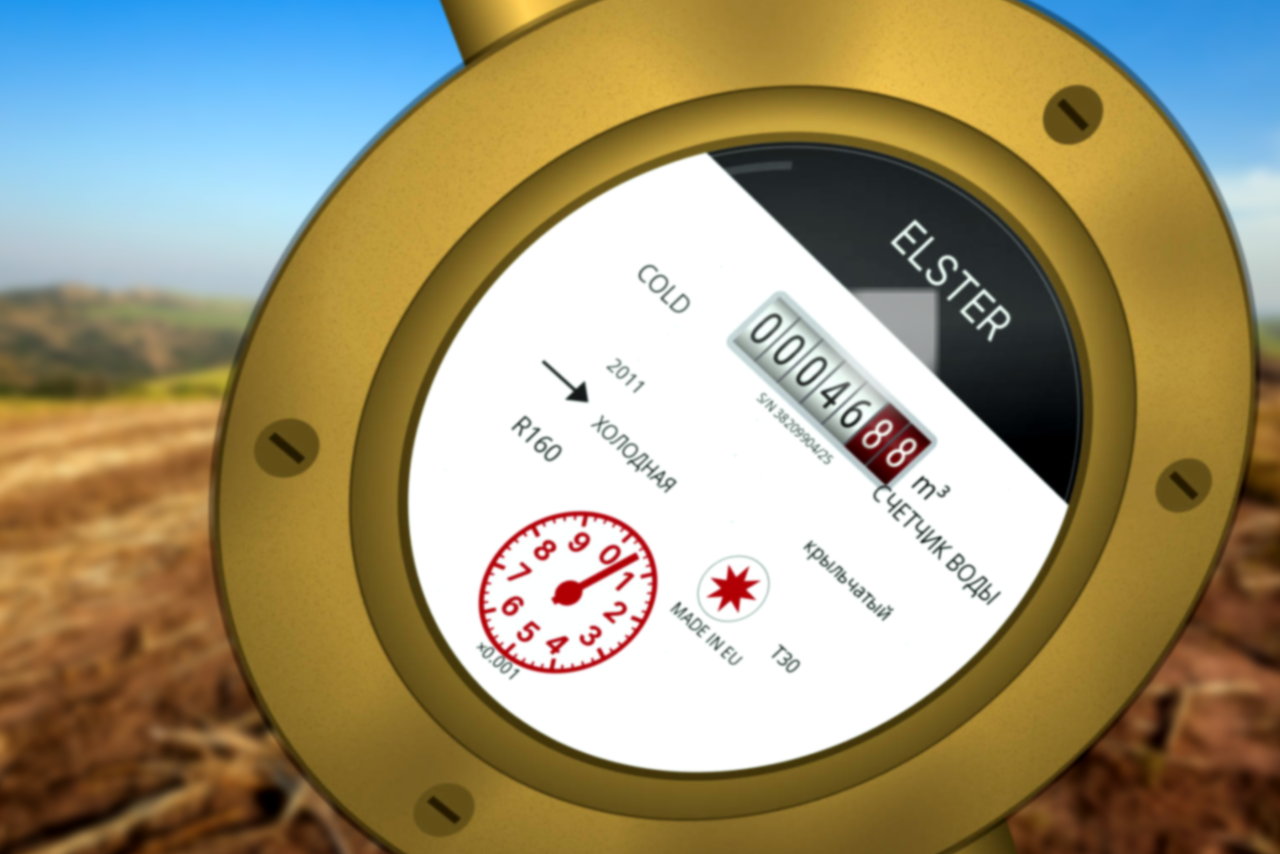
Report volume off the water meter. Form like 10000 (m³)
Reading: 46.880 (m³)
